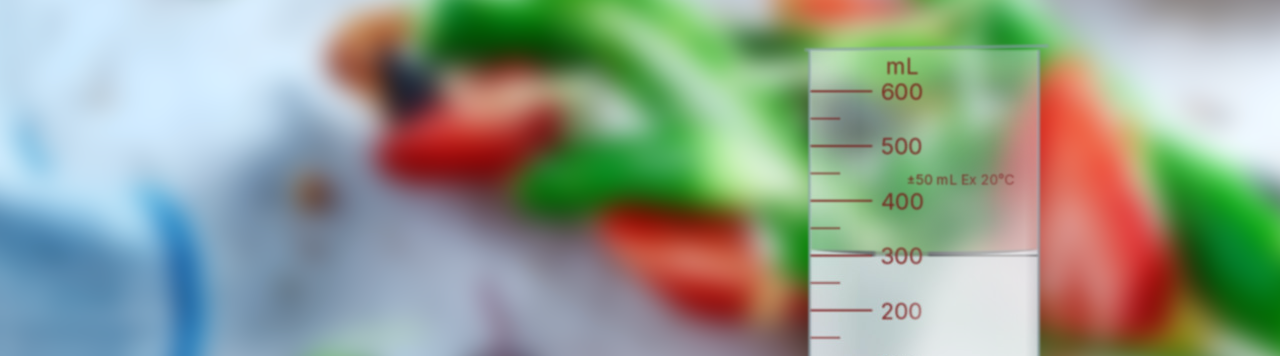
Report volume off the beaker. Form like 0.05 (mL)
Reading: 300 (mL)
